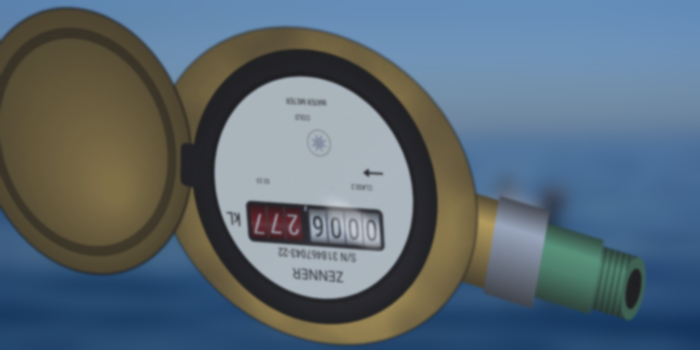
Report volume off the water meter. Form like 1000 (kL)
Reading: 6.277 (kL)
